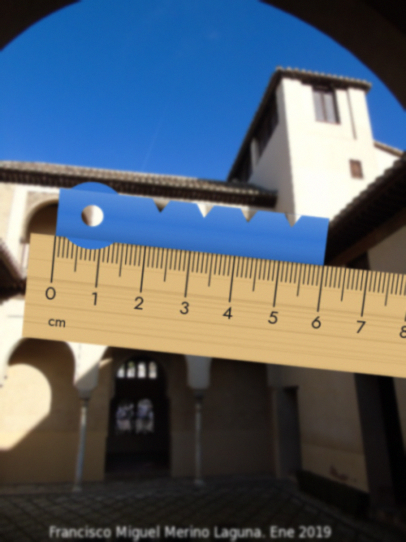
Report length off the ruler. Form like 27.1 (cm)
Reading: 6 (cm)
